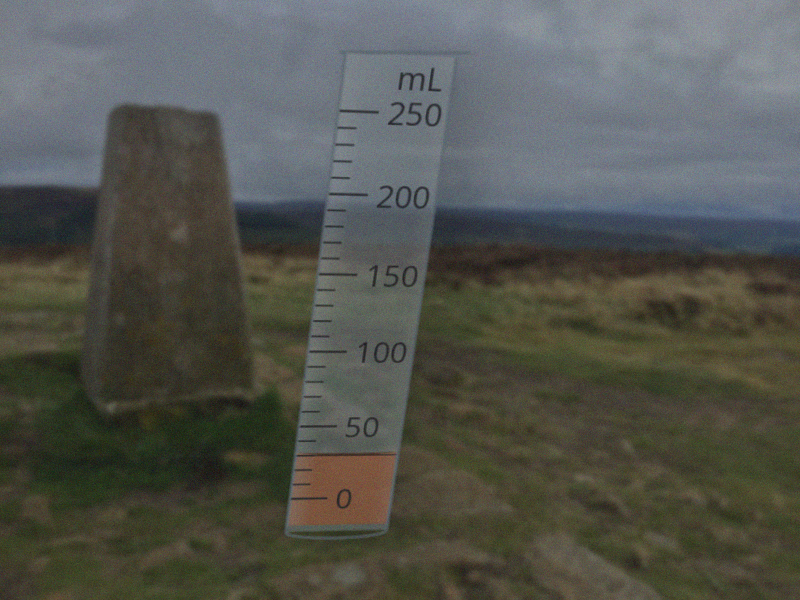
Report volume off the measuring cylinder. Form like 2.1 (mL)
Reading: 30 (mL)
